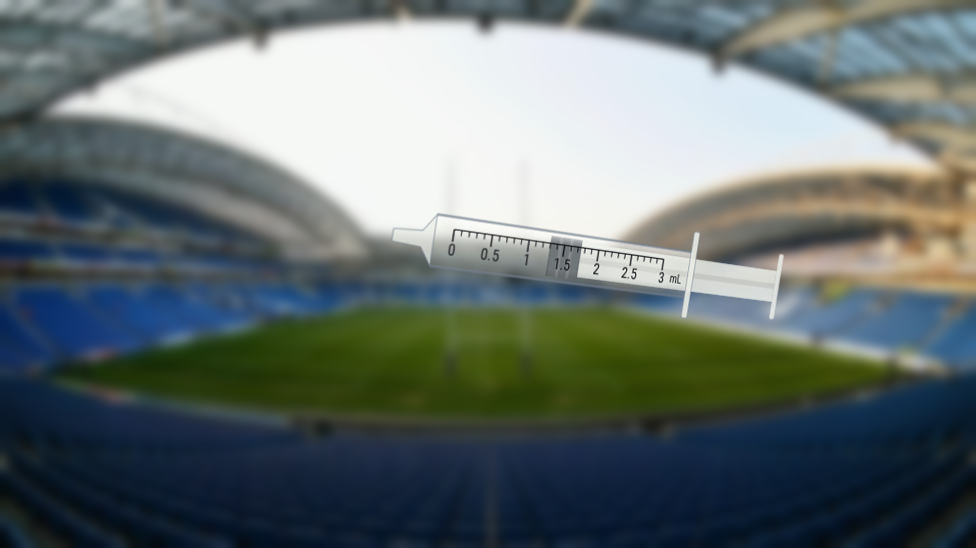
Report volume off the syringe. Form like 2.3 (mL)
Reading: 1.3 (mL)
